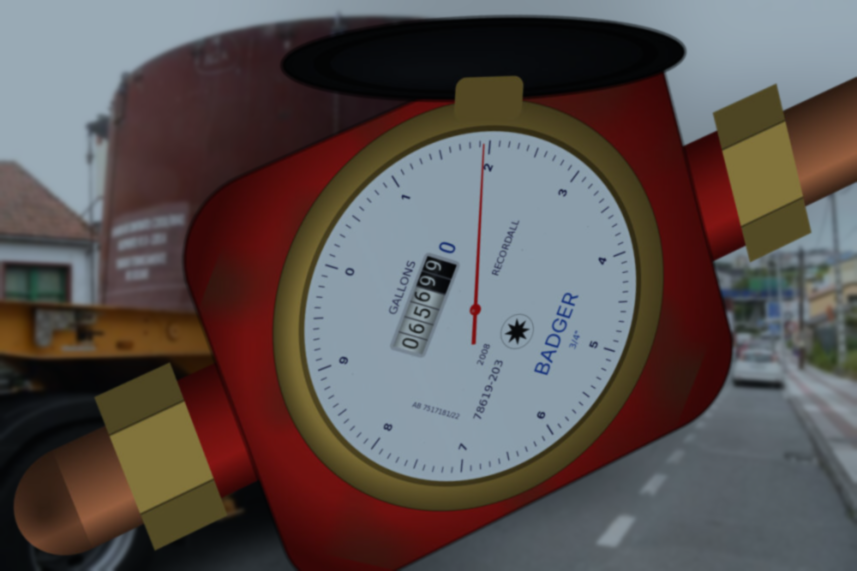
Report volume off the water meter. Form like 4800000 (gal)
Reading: 656991.9 (gal)
